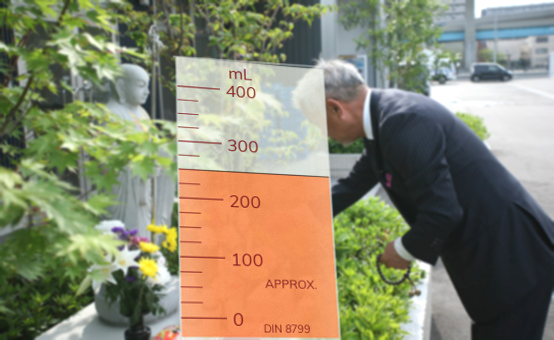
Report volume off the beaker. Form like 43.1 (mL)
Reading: 250 (mL)
